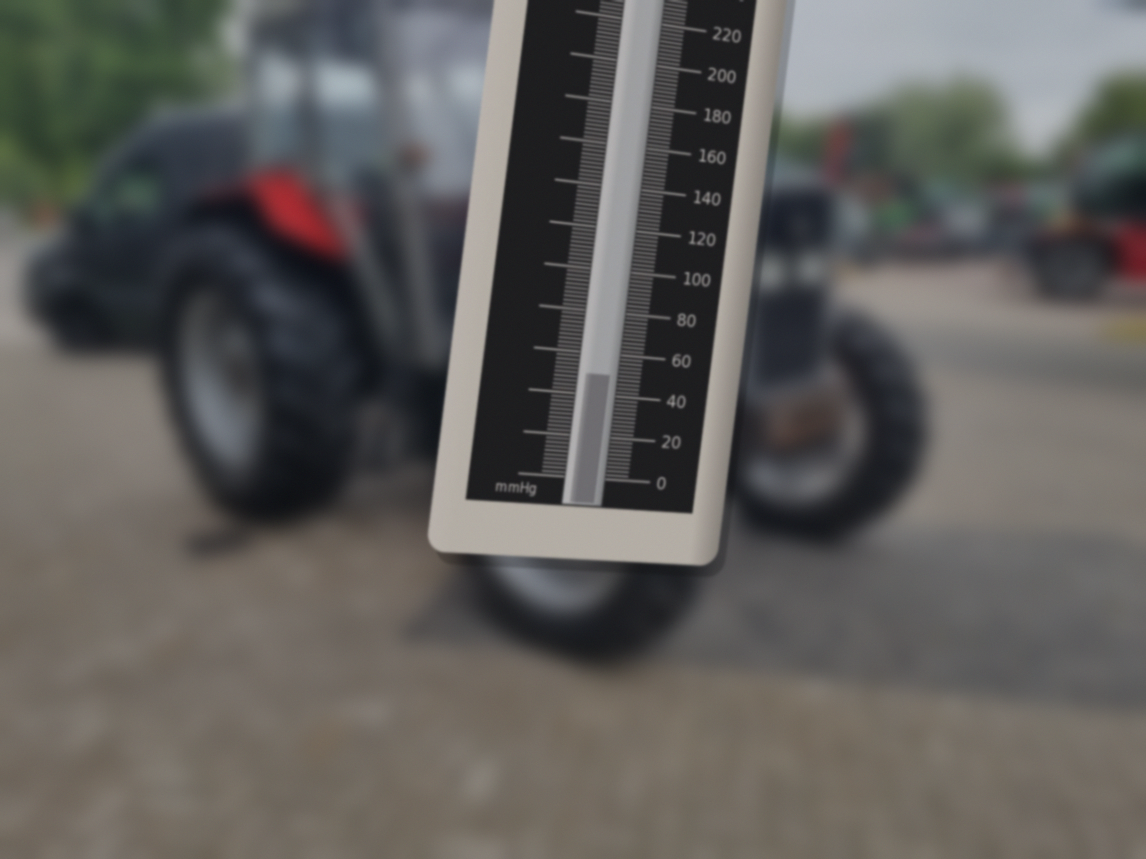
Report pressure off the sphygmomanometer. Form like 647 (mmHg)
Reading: 50 (mmHg)
